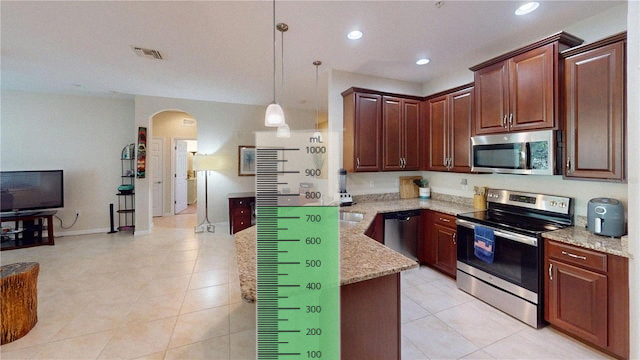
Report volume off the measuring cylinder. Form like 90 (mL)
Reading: 750 (mL)
